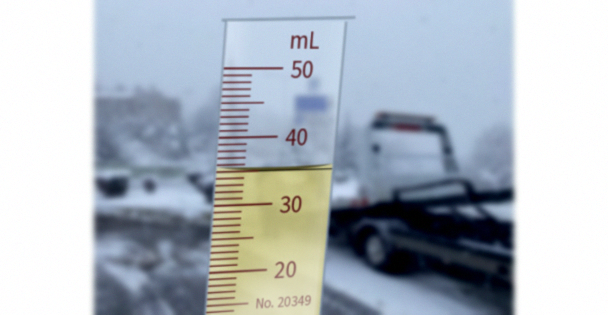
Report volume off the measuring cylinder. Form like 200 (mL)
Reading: 35 (mL)
